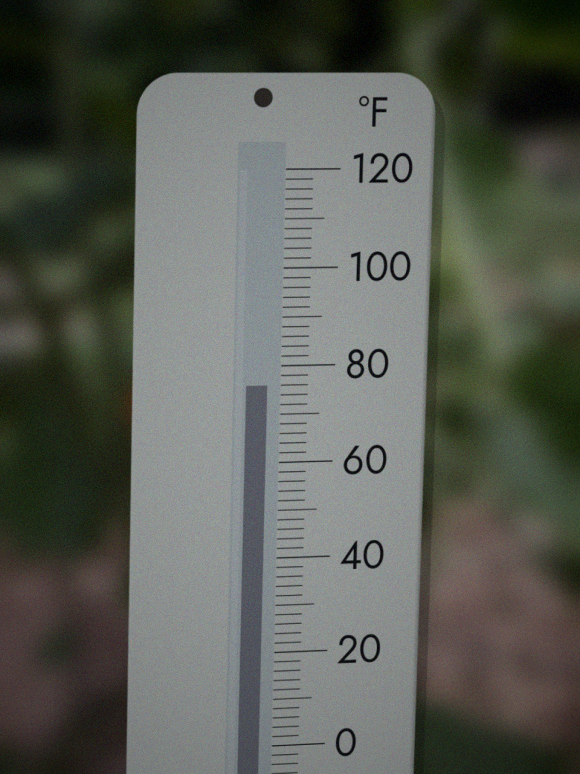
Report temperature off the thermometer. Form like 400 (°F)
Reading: 76 (°F)
